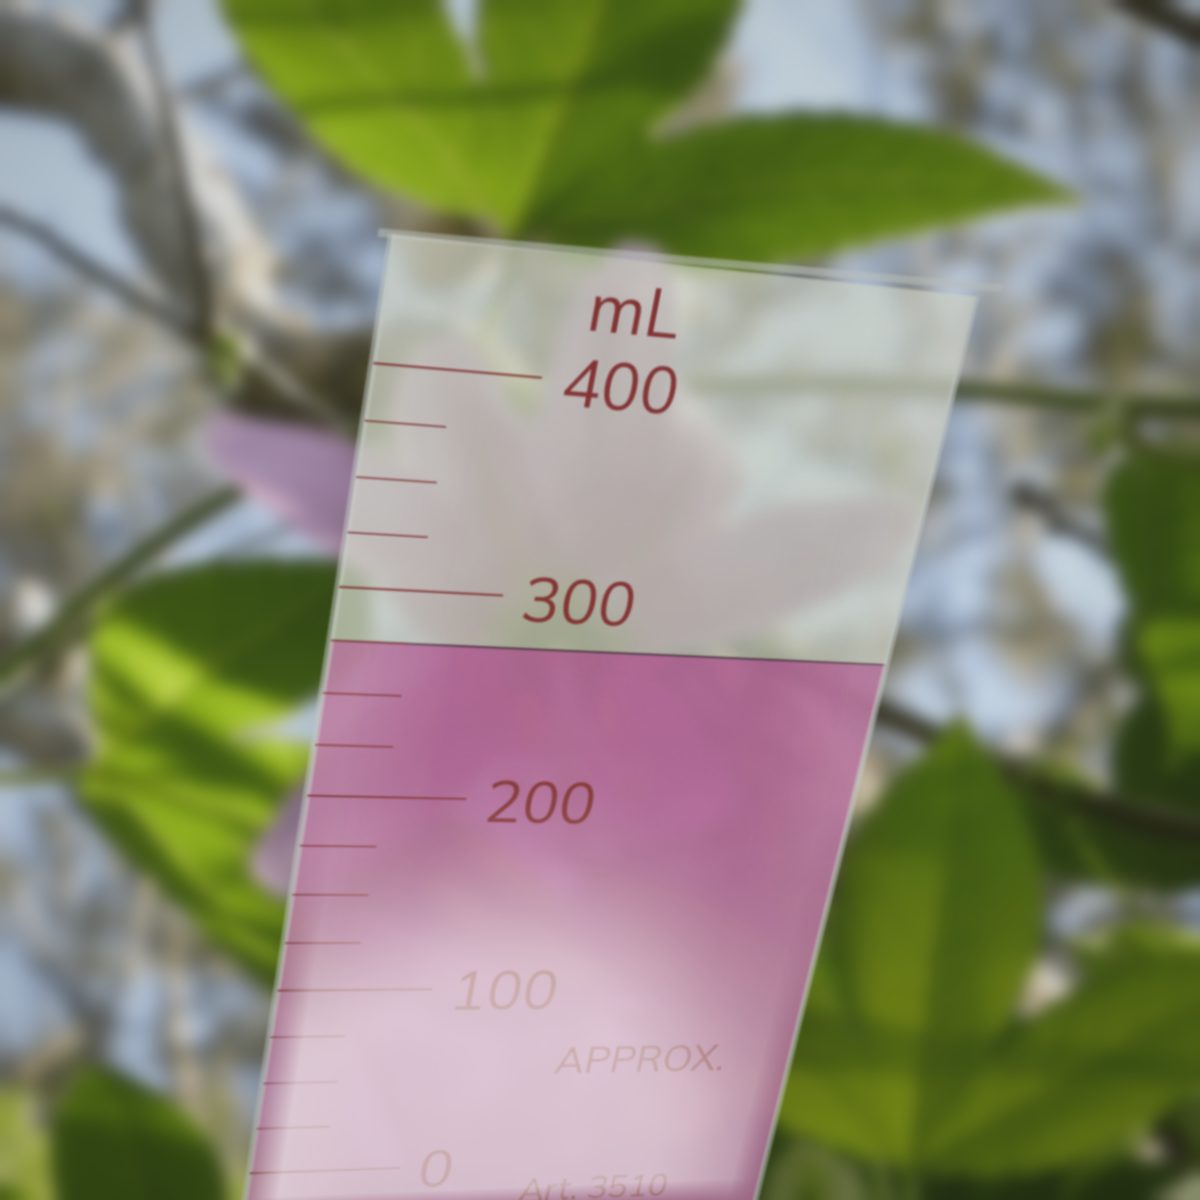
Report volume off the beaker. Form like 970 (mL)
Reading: 275 (mL)
